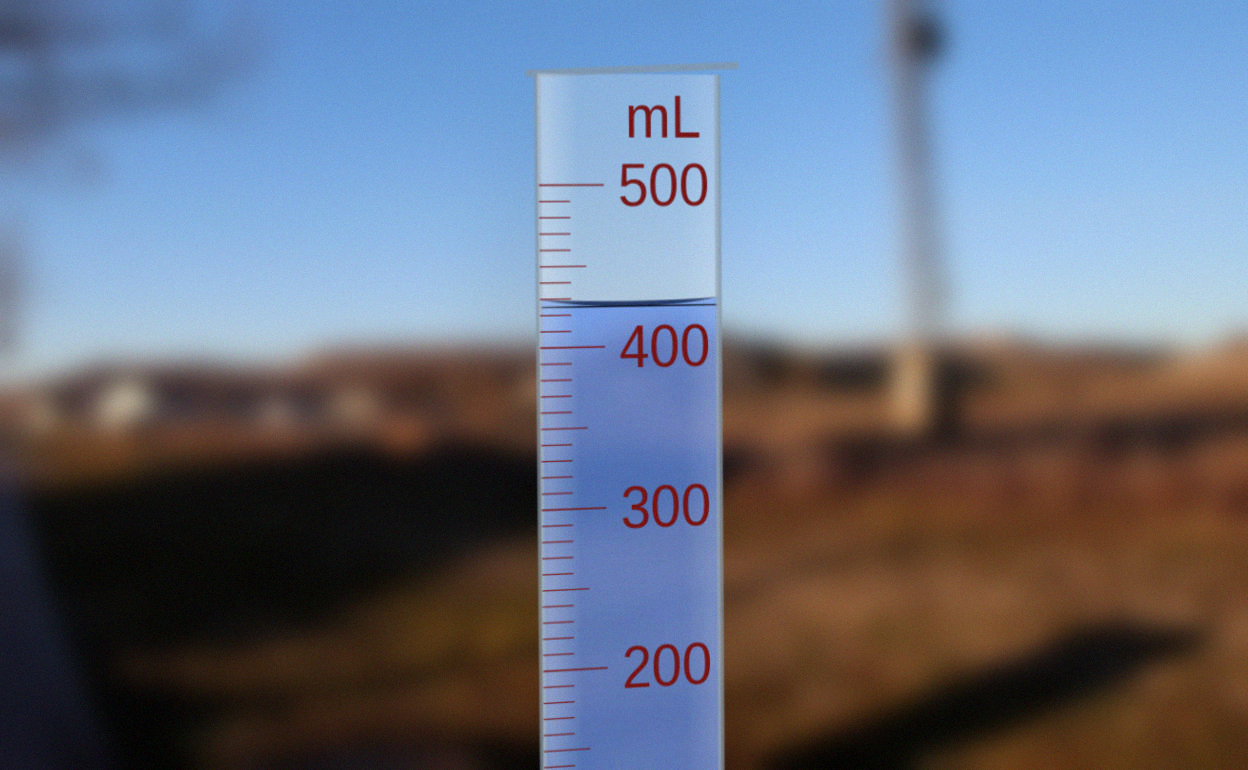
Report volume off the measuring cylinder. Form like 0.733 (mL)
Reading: 425 (mL)
